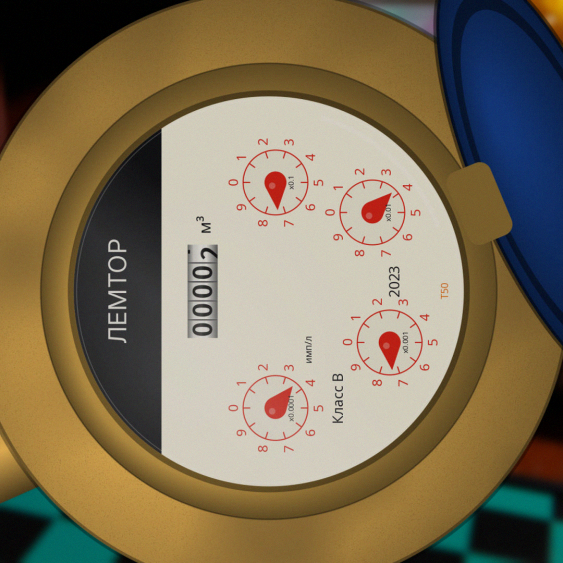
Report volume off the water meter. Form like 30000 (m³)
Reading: 1.7373 (m³)
